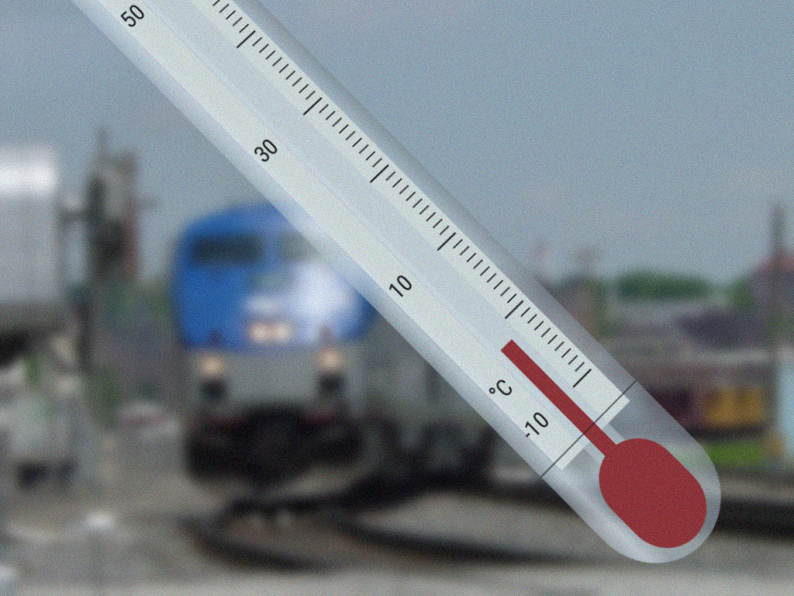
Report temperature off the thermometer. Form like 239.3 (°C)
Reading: -2 (°C)
